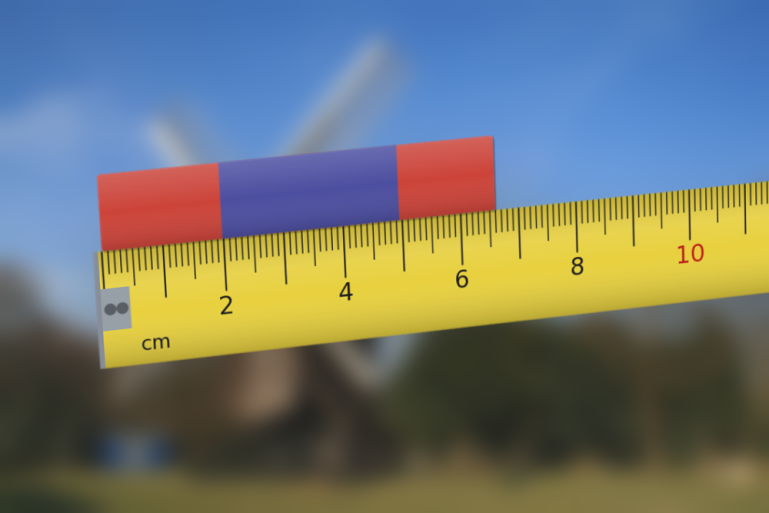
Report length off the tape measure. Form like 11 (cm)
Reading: 6.6 (cm)
